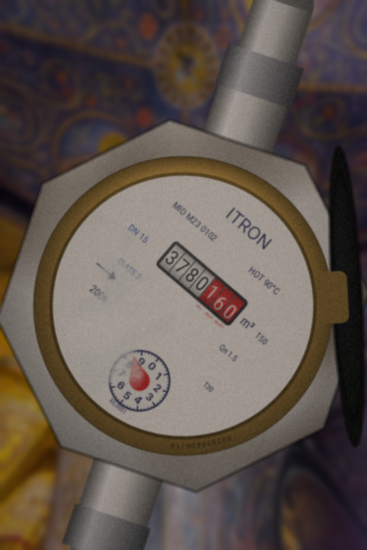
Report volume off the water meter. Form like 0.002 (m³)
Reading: 3780.1598 (m³)
